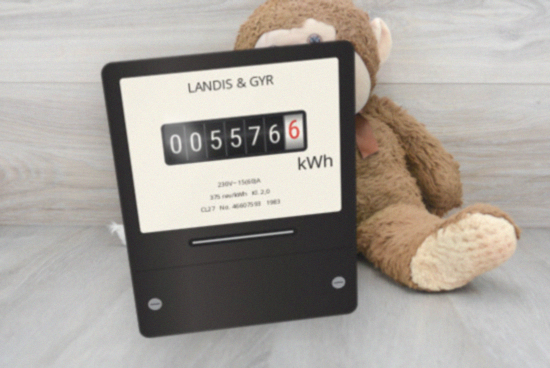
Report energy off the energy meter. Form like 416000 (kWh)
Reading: 5576.6 (kWh)
